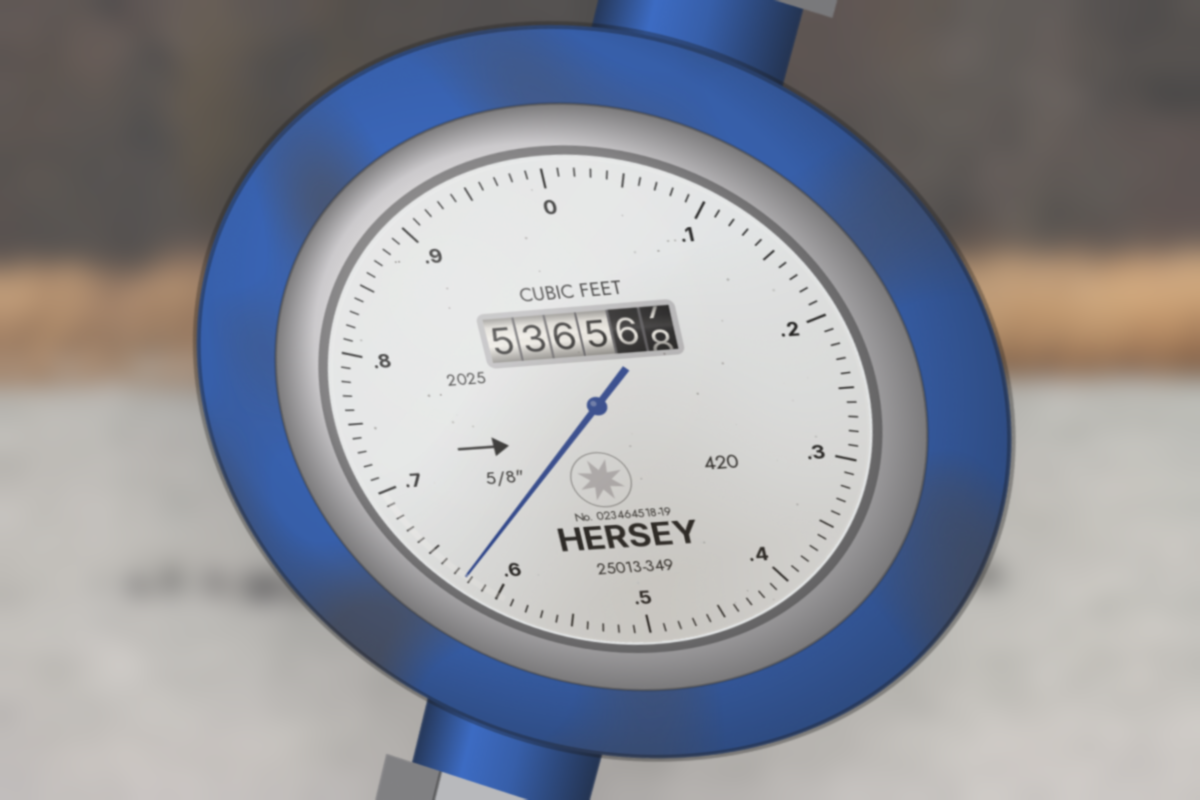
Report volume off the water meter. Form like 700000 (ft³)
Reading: 536567.62 (ft³)
